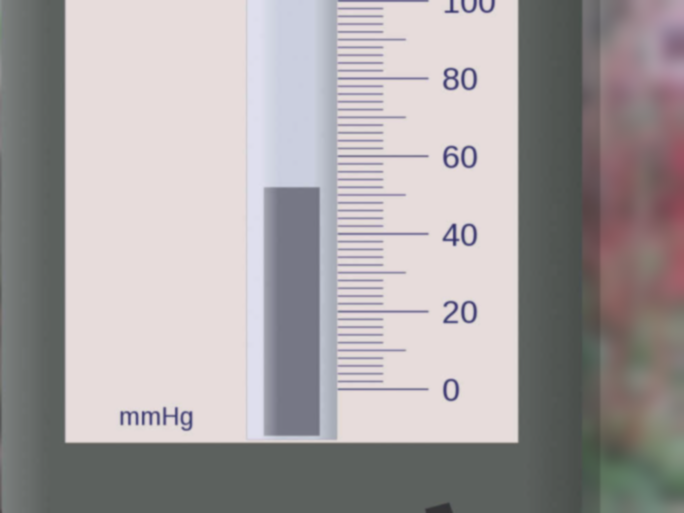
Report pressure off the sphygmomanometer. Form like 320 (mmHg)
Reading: 52 (mmHg)
